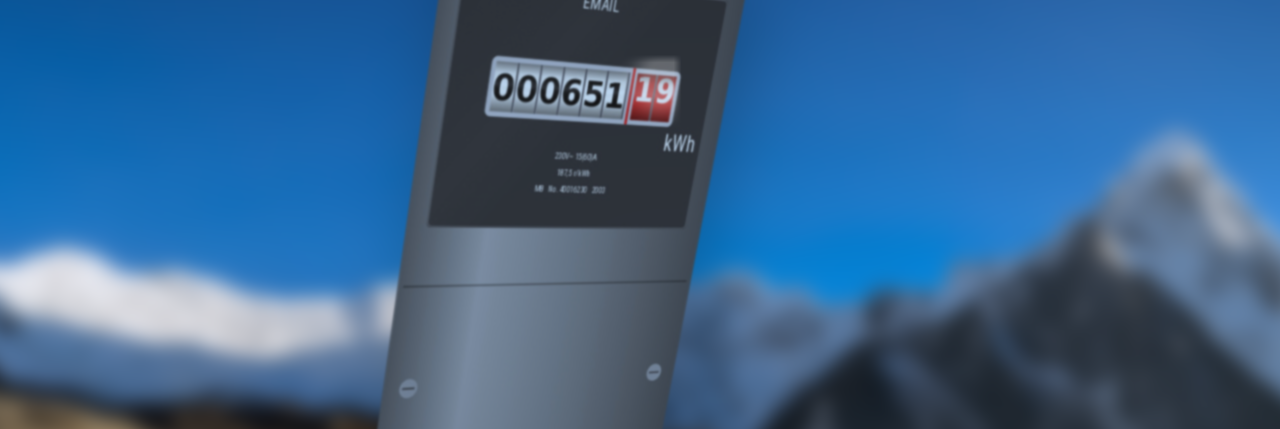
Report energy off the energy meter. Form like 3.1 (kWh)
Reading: 651.19 (kWh)
